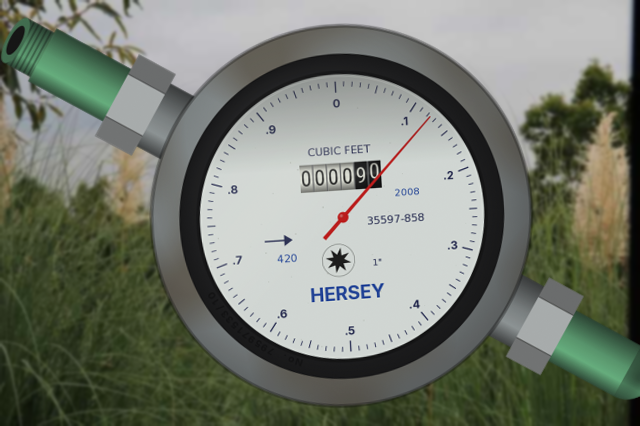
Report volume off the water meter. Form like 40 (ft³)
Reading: 90.12 (ft³)
